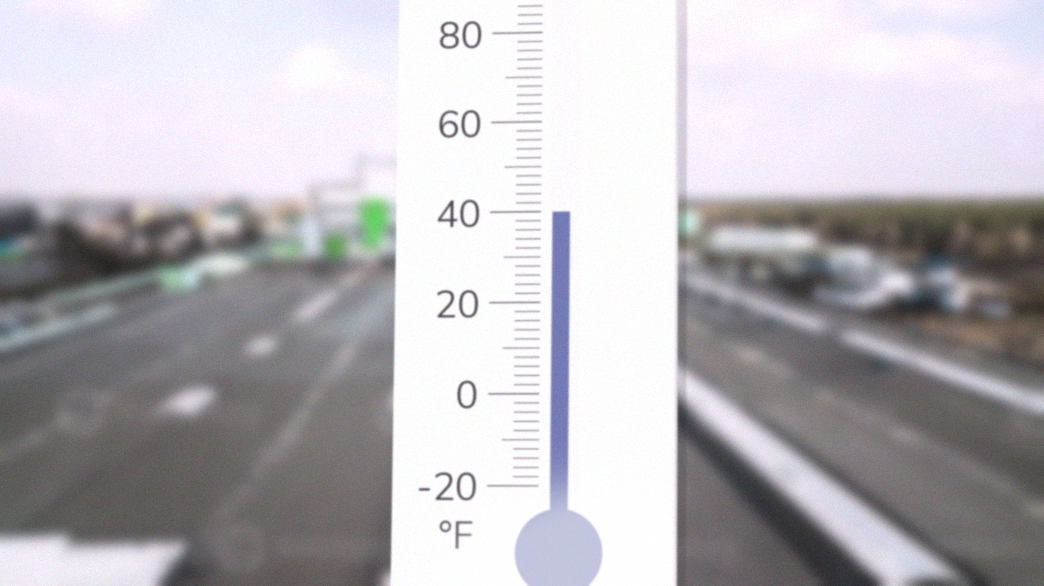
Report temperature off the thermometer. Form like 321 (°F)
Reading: 40 (°F)
